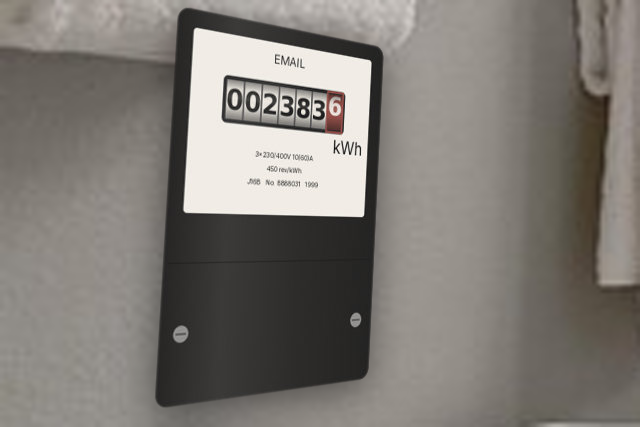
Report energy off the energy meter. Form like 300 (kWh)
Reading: 2383.6 (kWh)
